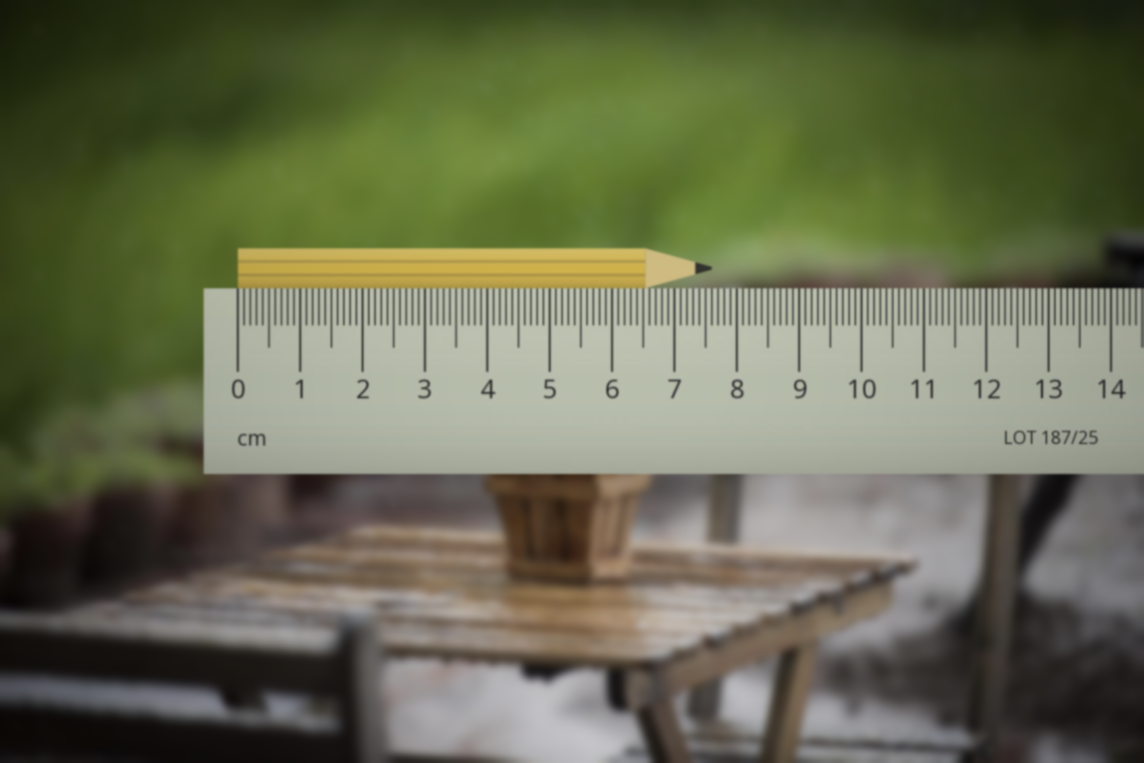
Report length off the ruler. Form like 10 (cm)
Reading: 7.6 (cm)
